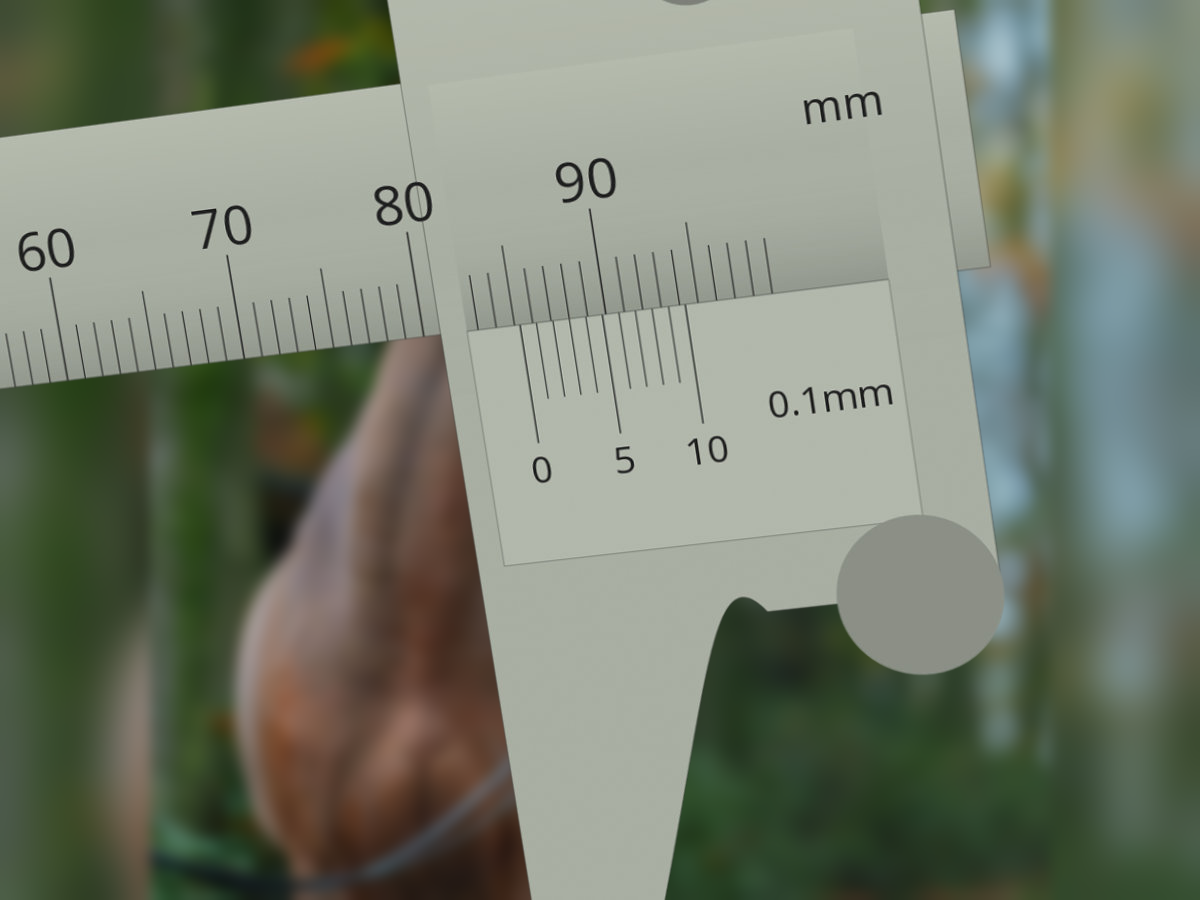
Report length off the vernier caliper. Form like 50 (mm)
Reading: 85.3 (mm)
